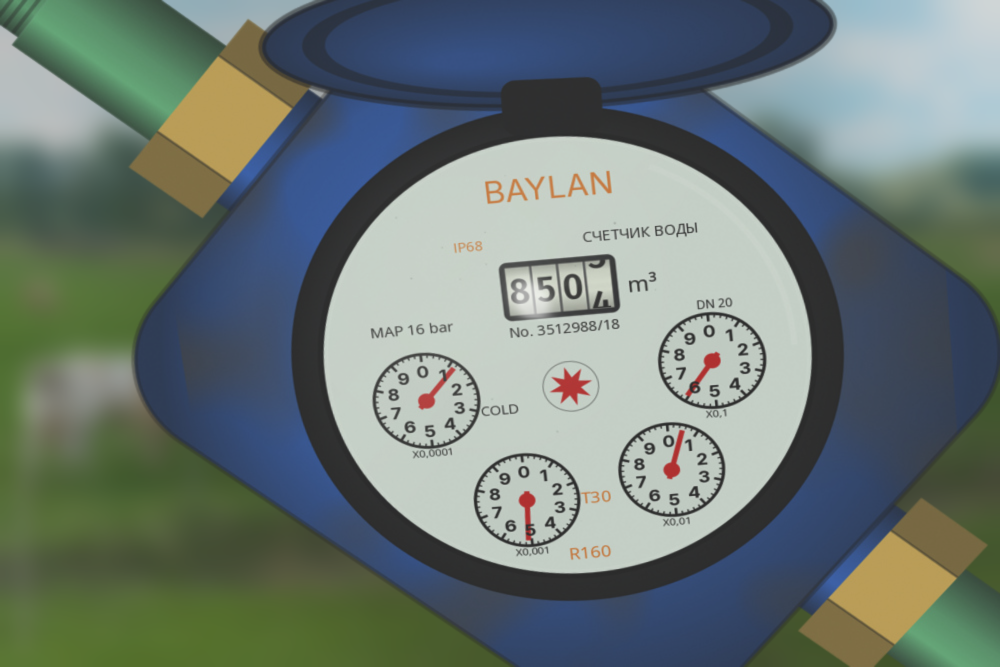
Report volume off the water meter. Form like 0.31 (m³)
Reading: 8503.6051 (m³)
